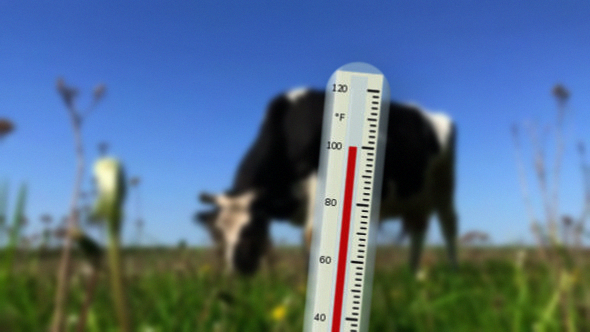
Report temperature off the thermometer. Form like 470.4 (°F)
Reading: 100 (°F)
